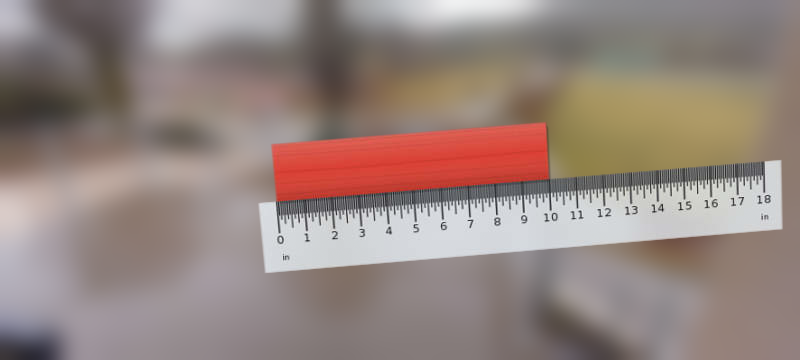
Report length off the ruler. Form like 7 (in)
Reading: 10 (in)
